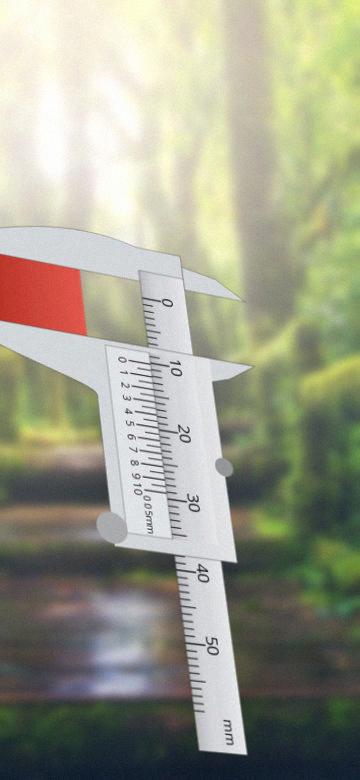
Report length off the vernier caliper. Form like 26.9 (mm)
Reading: 10.2 (mm)
